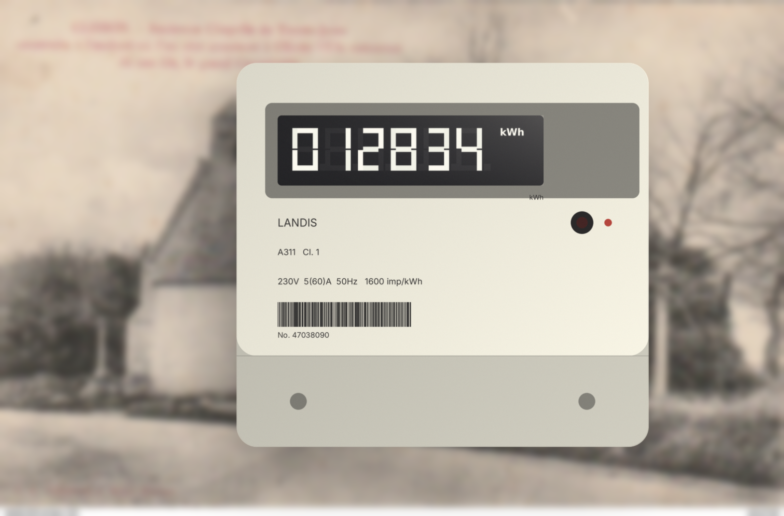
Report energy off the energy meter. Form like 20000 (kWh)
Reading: 12834 (kWh)
